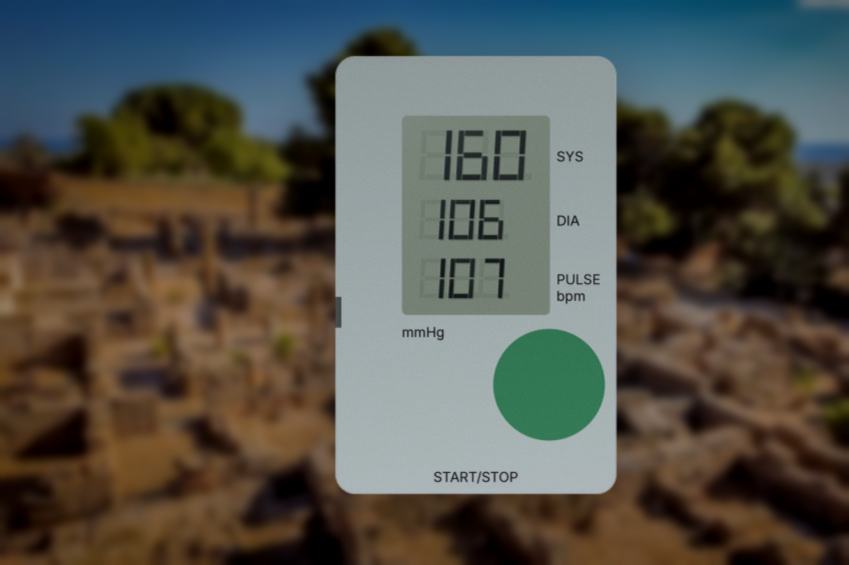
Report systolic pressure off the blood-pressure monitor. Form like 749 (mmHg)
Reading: 160 (mmHg)
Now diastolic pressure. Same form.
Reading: 106 (mmHg)
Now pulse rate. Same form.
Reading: 107 (bpm)
